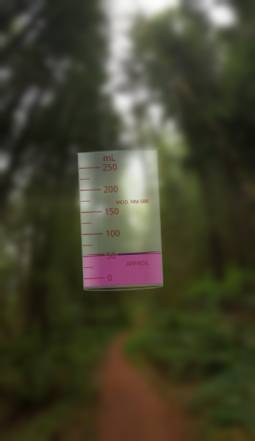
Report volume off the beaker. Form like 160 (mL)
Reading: 50 (mL)
